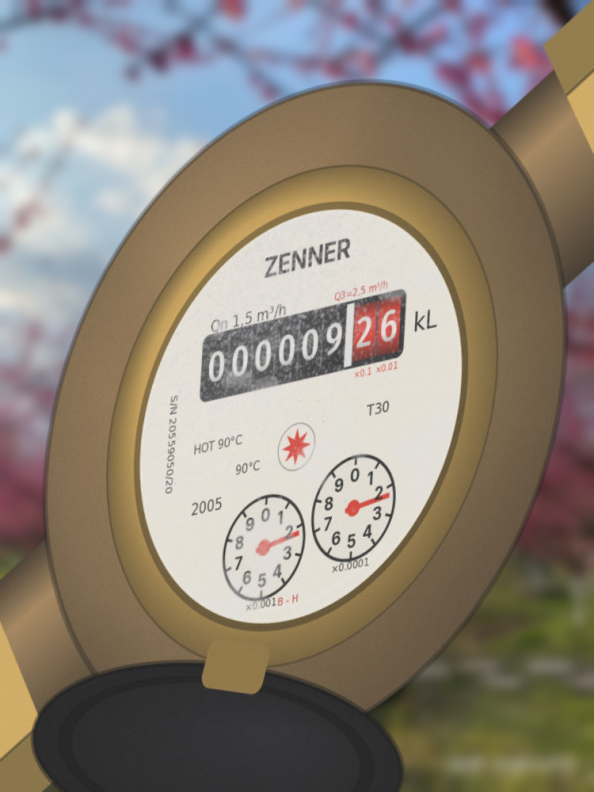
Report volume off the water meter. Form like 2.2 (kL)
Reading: 9.2622 (kL)
